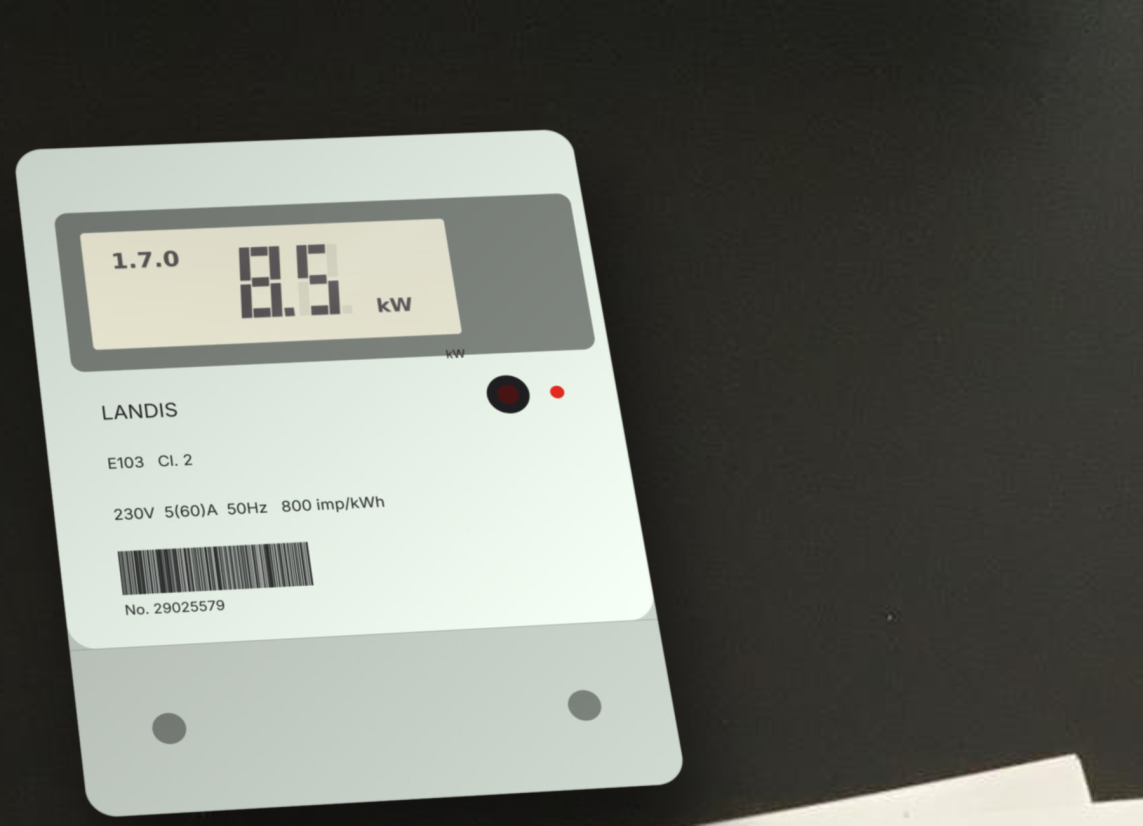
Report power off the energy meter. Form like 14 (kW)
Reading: 8.5 (kW)
